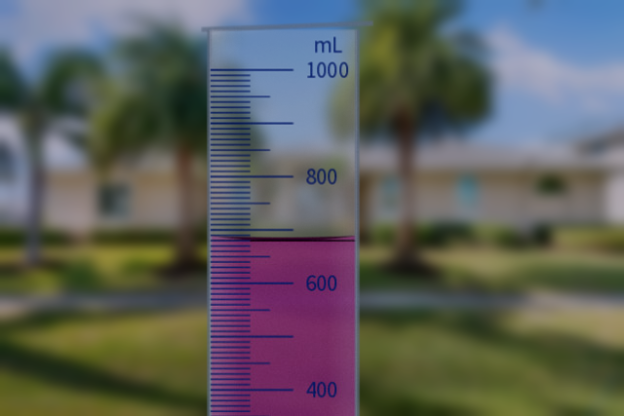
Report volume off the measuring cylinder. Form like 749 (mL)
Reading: 680 (mL)
